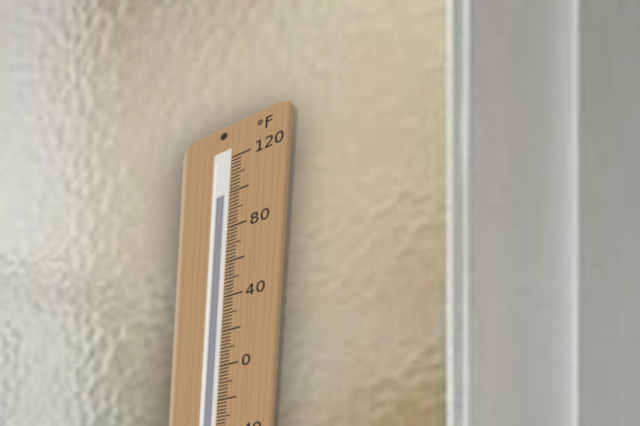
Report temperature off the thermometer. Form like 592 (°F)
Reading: 100 (°F)
